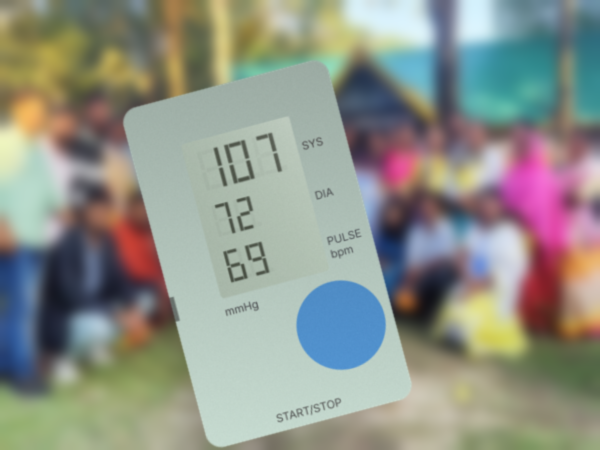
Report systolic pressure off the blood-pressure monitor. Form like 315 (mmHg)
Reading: 107 (mmHg)
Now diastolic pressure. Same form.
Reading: 72 (mmHg)
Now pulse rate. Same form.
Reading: 69 (bpm)
